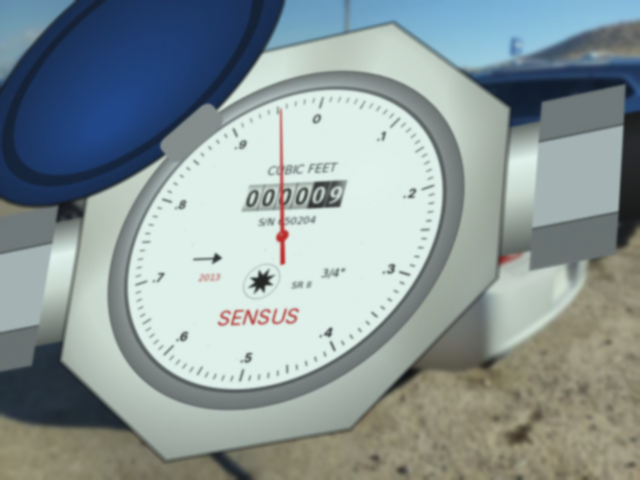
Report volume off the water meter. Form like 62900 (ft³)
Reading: 8.95 (ft³)
